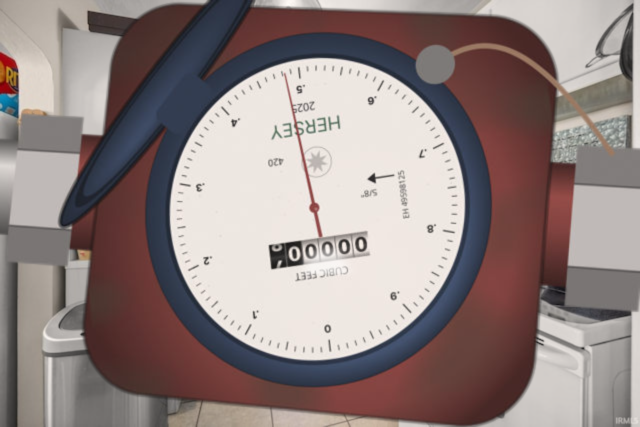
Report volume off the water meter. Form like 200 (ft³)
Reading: 7.48 (ft³)
